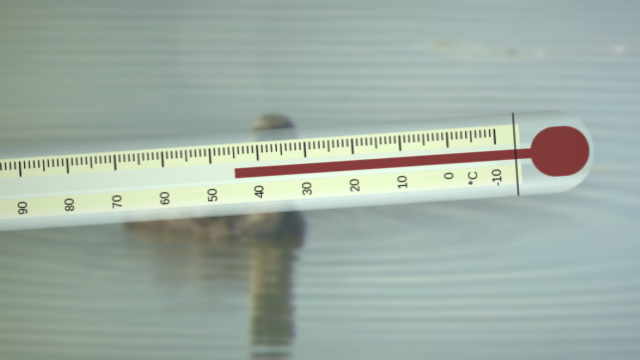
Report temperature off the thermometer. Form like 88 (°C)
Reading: 45 (°C)
